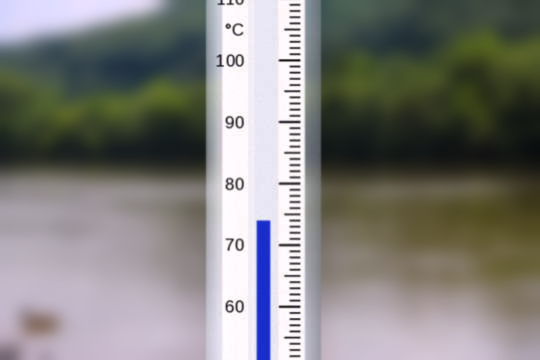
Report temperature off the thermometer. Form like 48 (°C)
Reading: 74 (°C)
